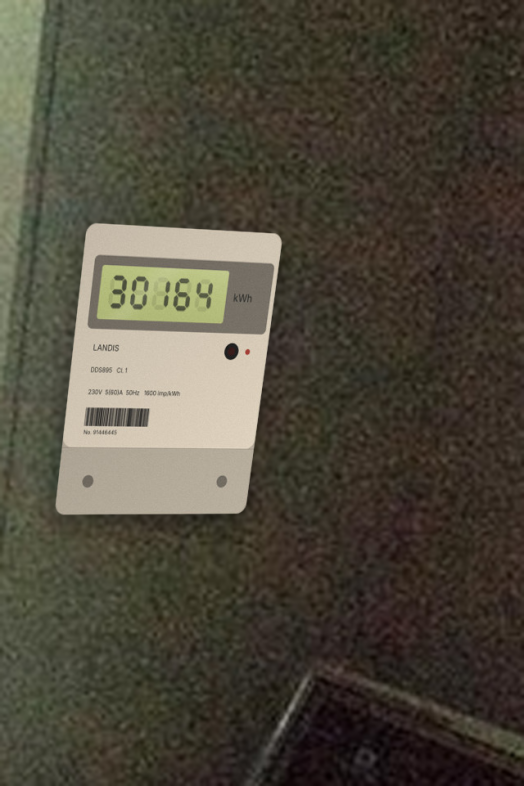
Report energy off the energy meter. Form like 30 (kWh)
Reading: 30164 (kWh)
